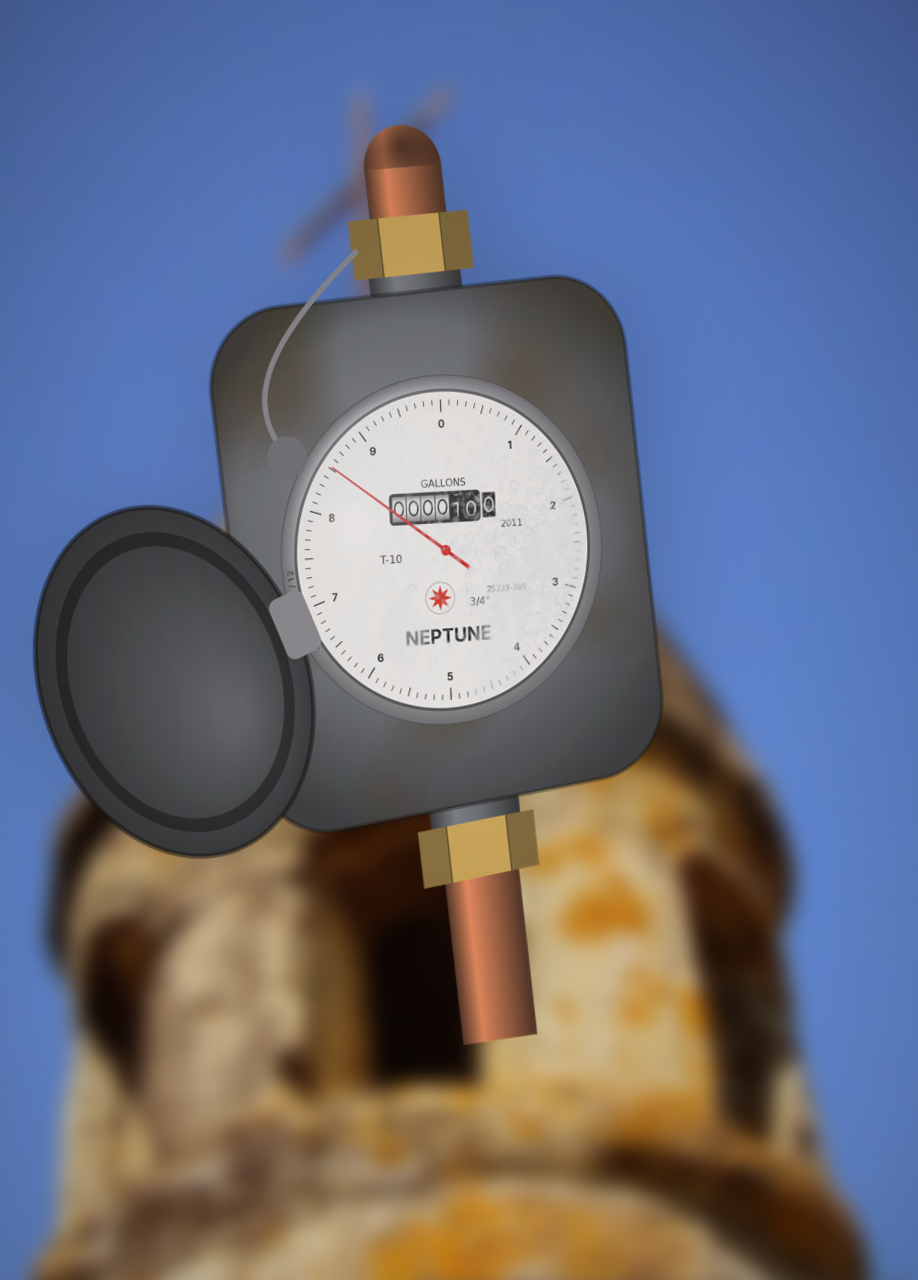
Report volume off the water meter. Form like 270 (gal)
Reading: 98.5 (gal)
